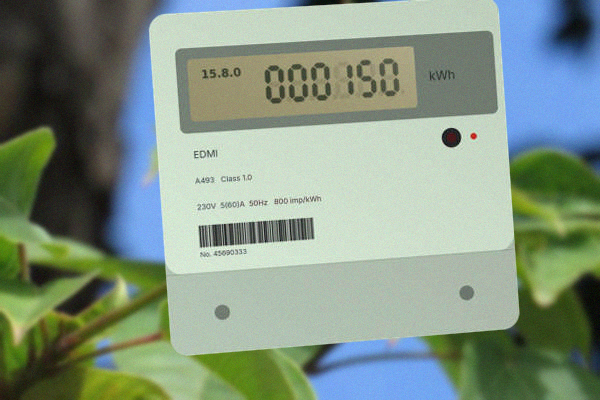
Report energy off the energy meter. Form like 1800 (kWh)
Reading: 150 (kWh)
